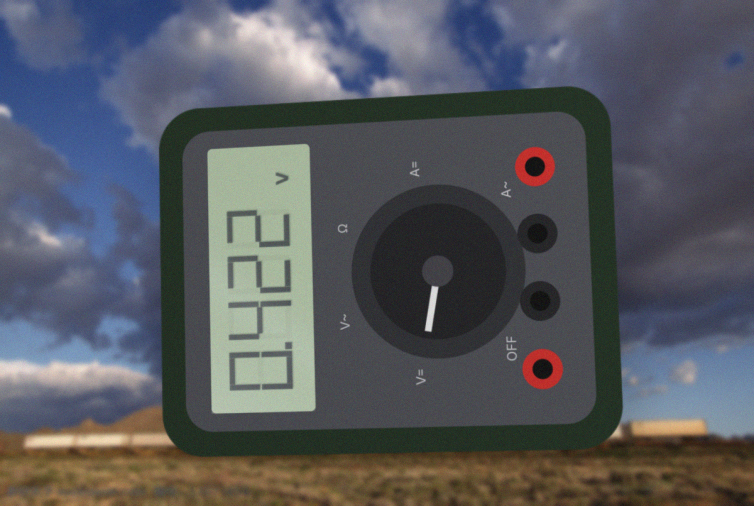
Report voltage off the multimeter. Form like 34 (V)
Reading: 0.422 (V)
